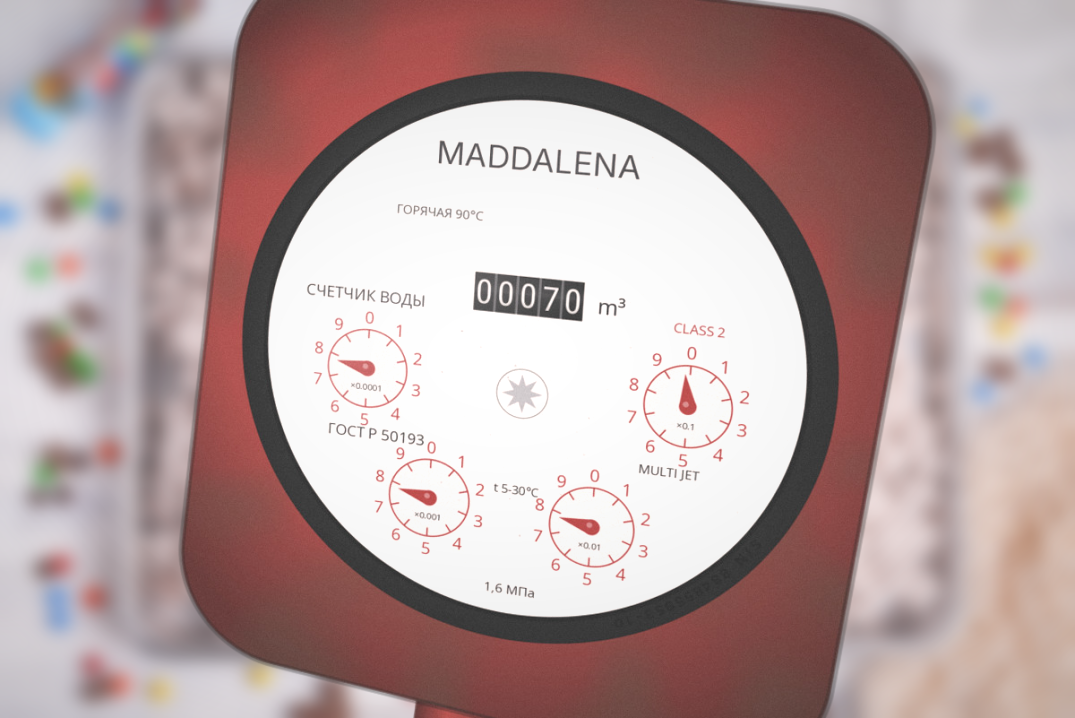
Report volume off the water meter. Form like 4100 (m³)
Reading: 69.9777 (m³)
